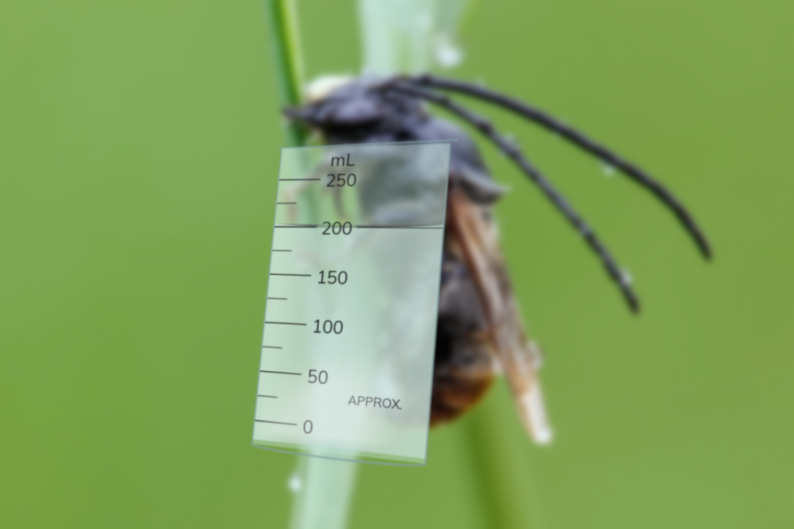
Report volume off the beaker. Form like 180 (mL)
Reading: 200 (mL)
